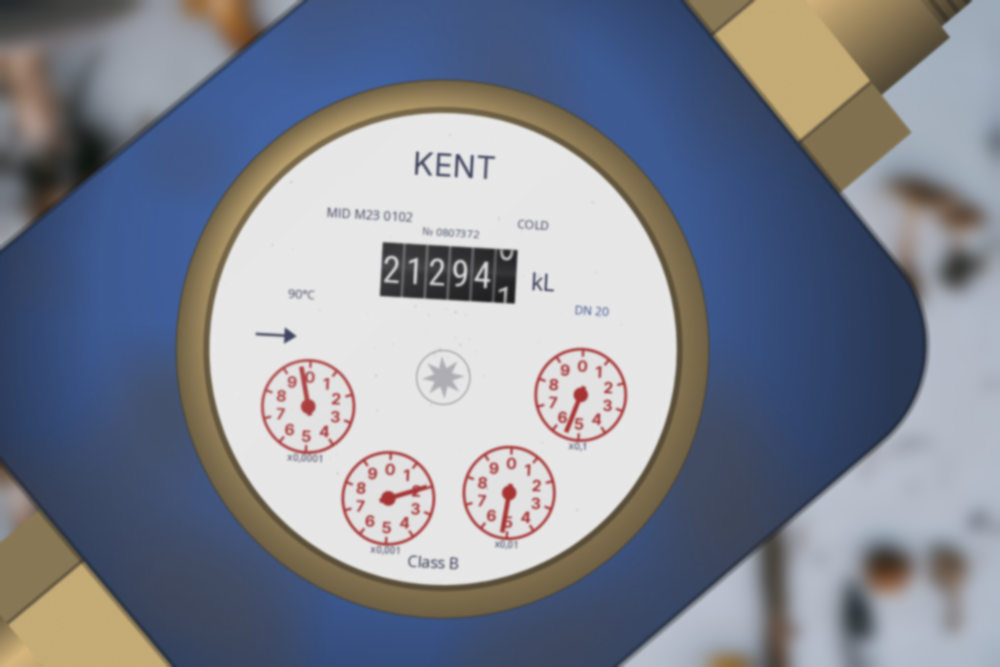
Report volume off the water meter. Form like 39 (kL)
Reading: 212940.5519 (kL)
